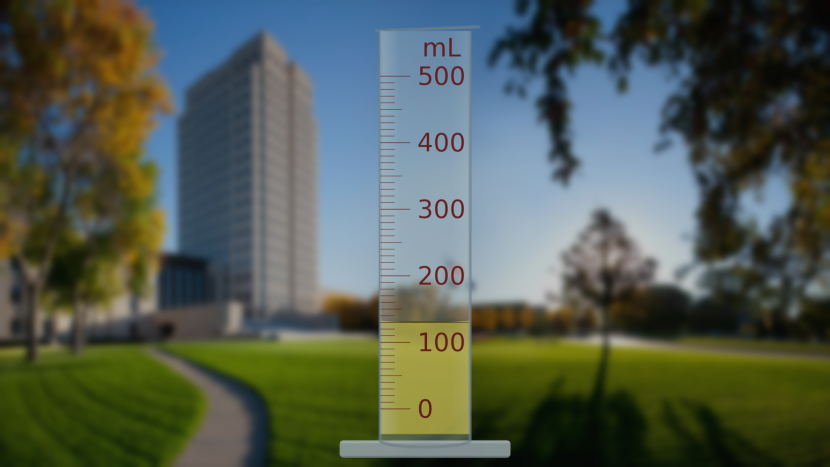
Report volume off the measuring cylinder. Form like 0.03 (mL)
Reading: 130 (mL)
